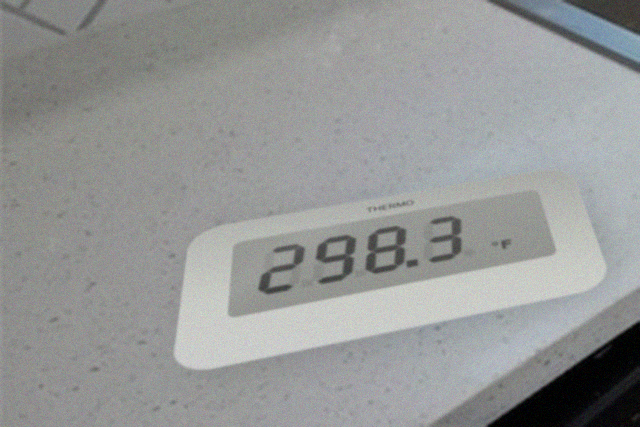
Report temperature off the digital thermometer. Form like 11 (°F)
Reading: 298.3 (°F)
